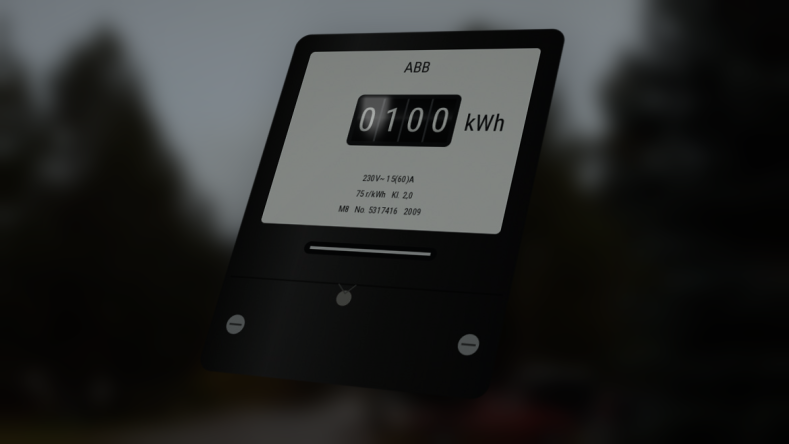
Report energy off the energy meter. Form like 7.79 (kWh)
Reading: 100 (kWh)
